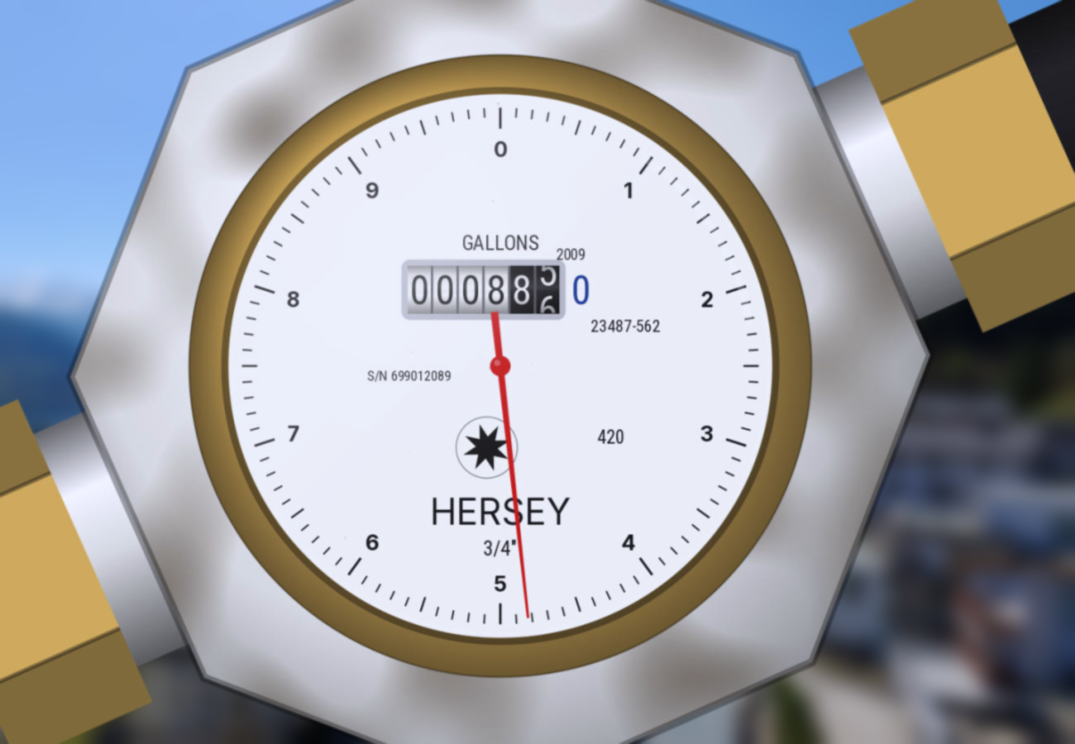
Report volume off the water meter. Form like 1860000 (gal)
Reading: 8854.8 (gal)
